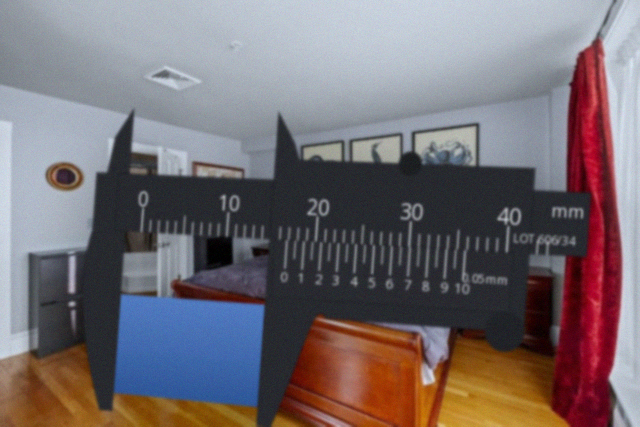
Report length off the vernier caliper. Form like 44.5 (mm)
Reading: 16.8 (mm)
